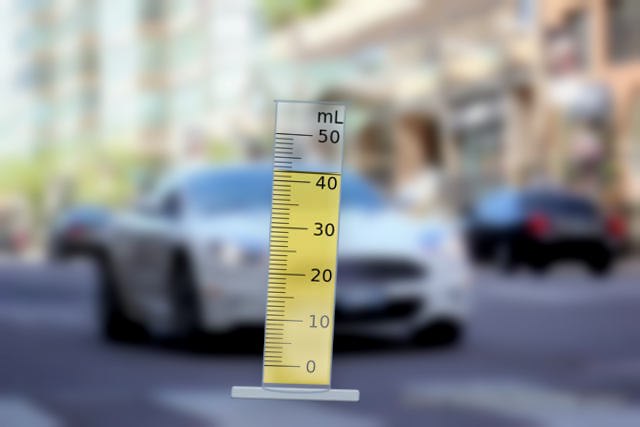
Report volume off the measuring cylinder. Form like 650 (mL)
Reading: 42 (mL)
